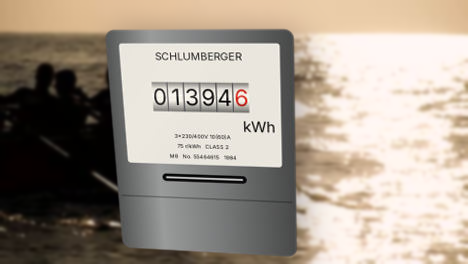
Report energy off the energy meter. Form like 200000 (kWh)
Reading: 1394.6 (kWh)
